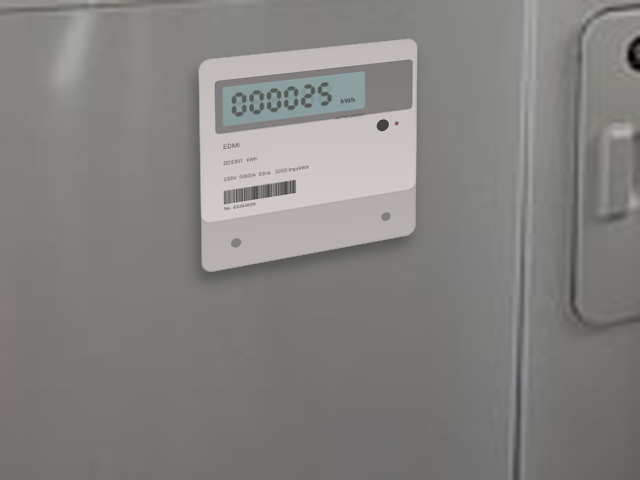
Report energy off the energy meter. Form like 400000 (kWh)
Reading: 25 (kWh)
